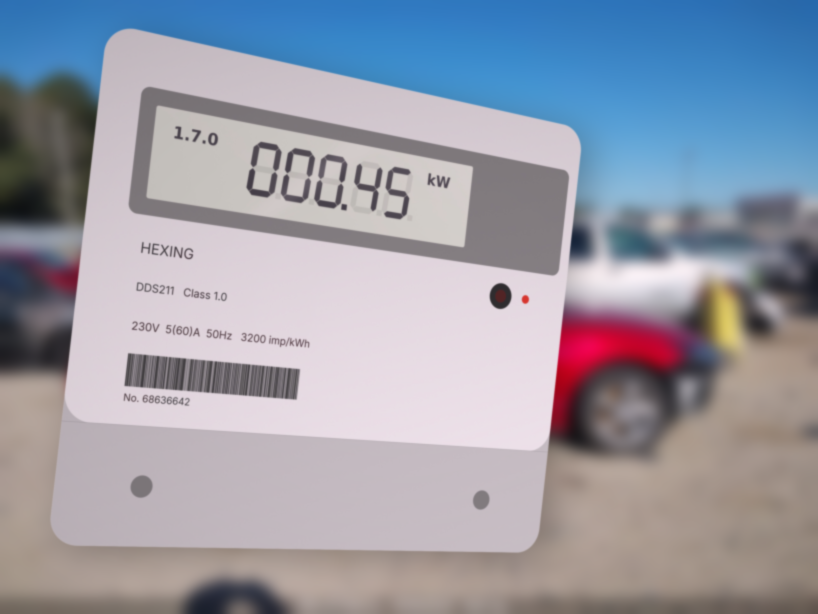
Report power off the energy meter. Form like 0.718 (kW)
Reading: 0.45 (kW)
